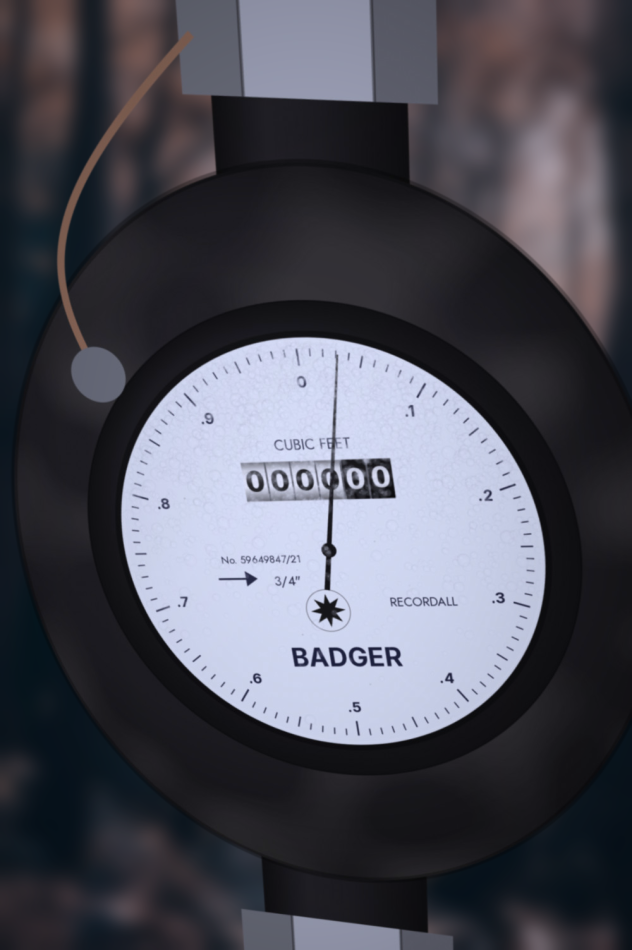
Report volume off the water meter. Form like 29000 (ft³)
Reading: 0.03 (ft³)
